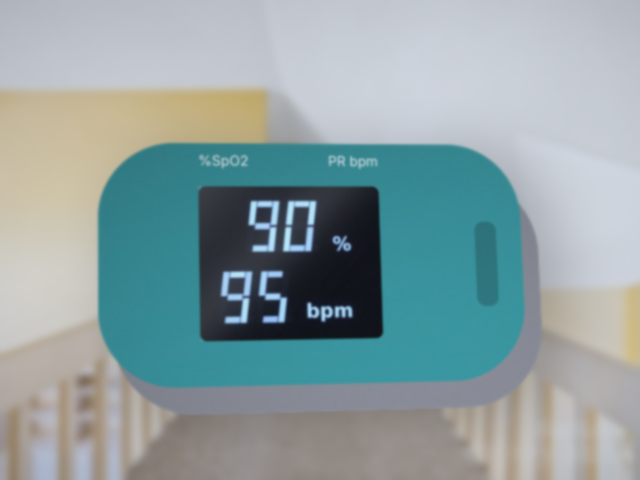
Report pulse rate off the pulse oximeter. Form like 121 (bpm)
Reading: 95 (bpm)
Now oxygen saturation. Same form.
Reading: 90 (%)
